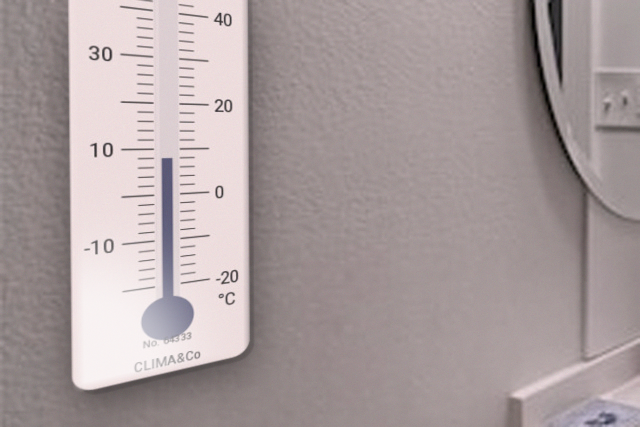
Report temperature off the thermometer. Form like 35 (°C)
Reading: 8 (°C)
